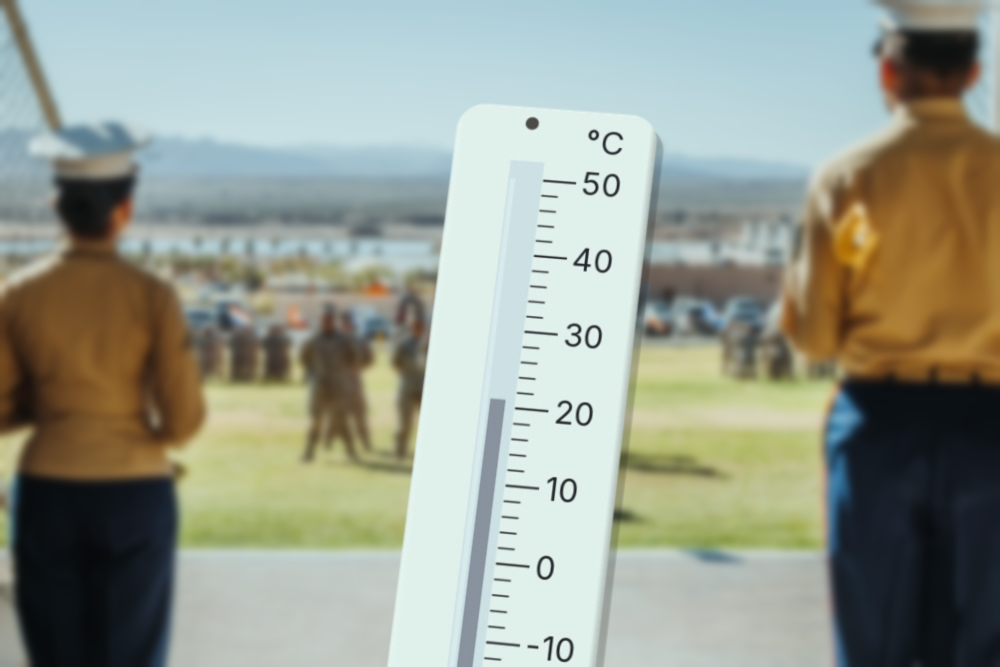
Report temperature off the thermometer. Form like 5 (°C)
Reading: 21 (°C)
